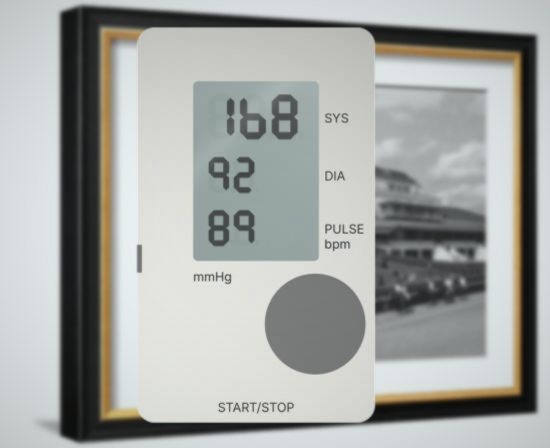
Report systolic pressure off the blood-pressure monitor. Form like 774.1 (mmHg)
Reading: 168 (mmHg)
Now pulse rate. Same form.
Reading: 89 (bpm)
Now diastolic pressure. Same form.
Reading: 92 (mmHg)
